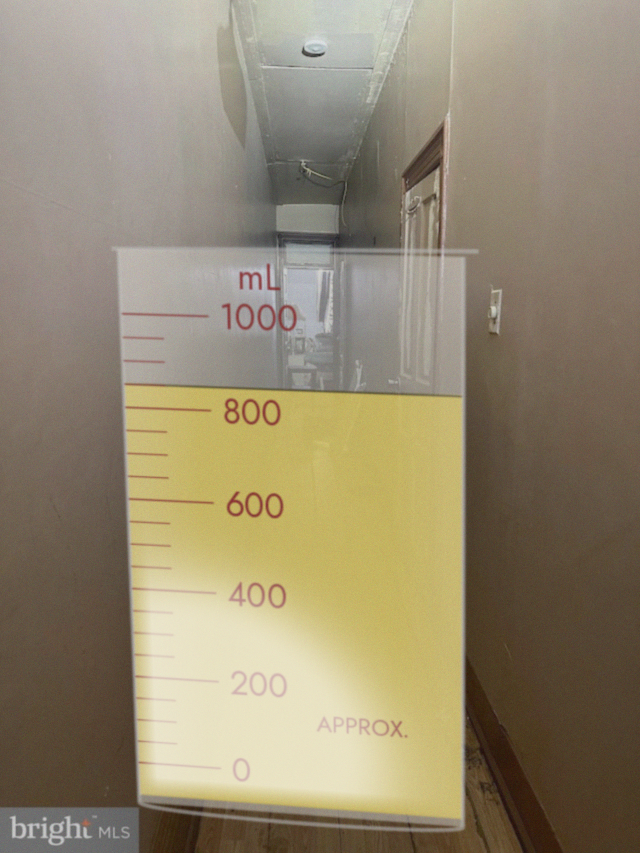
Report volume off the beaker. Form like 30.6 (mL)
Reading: 850 (mL)
